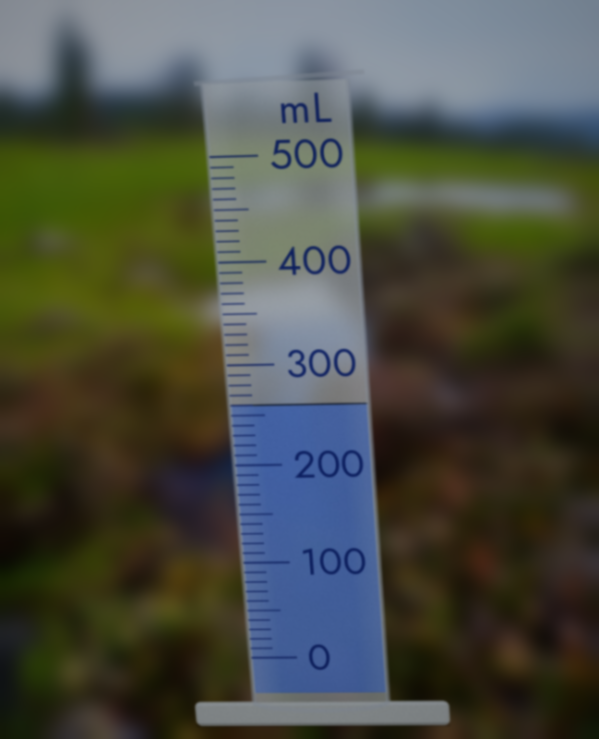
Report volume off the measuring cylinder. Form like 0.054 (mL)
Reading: 260 (mL)
